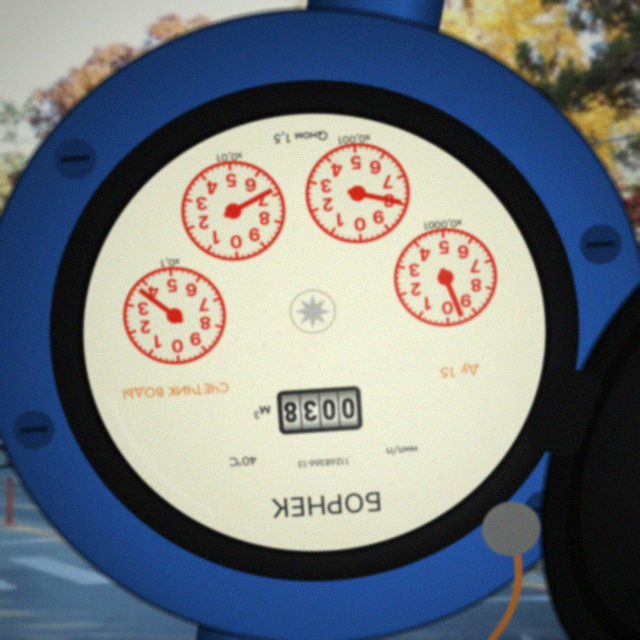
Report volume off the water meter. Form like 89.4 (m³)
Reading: 38.3679 (m³)
